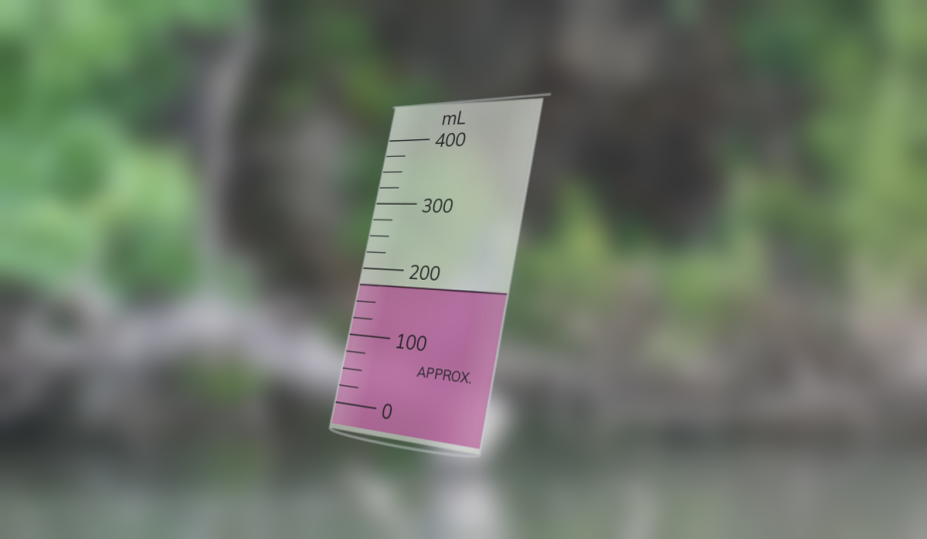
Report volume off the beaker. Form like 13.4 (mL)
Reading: 175 (mL)
